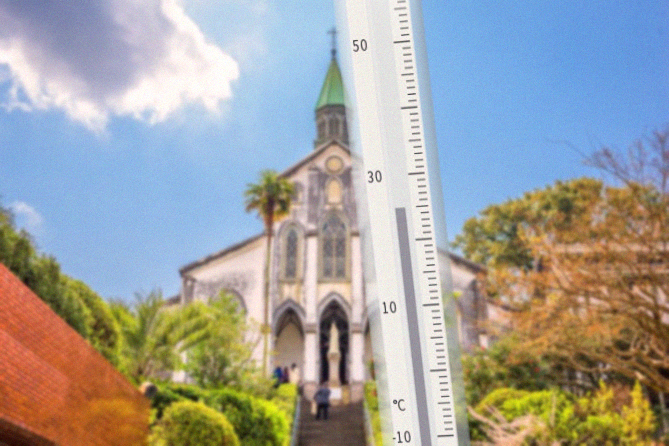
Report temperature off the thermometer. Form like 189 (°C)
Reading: 25 (°C)
